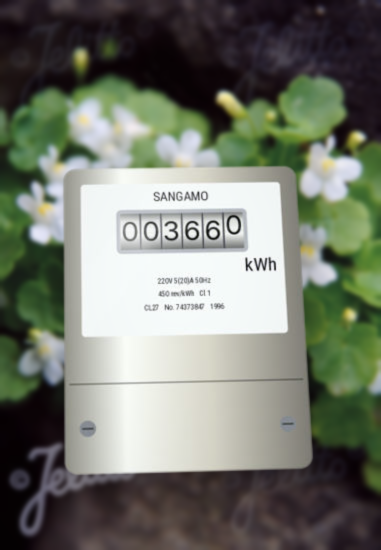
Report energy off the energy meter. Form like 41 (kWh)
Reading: 3660 (kWh)
